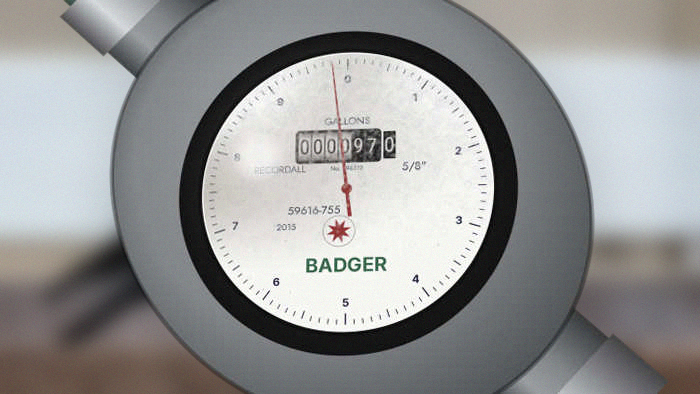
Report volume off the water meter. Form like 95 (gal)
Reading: 969.8 (gal)
